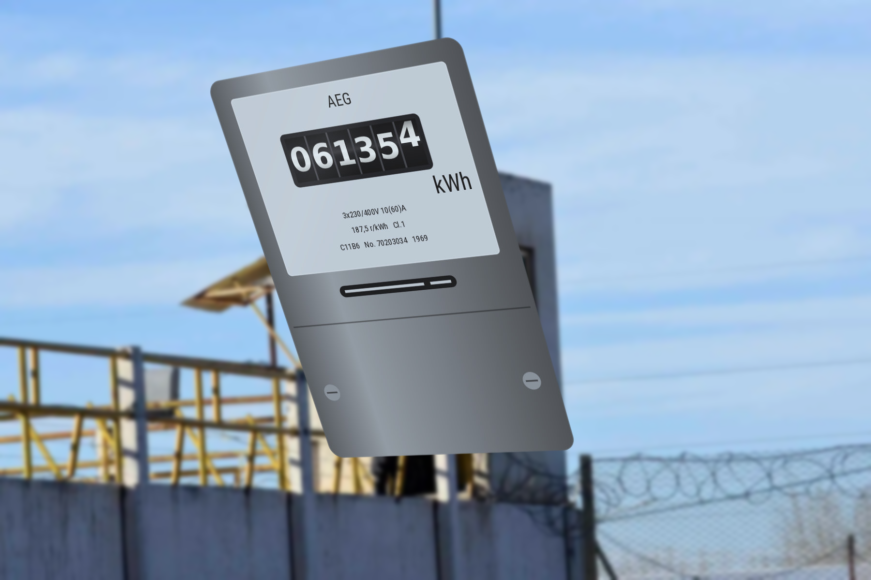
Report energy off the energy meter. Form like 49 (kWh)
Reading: 61354 (kWh)
